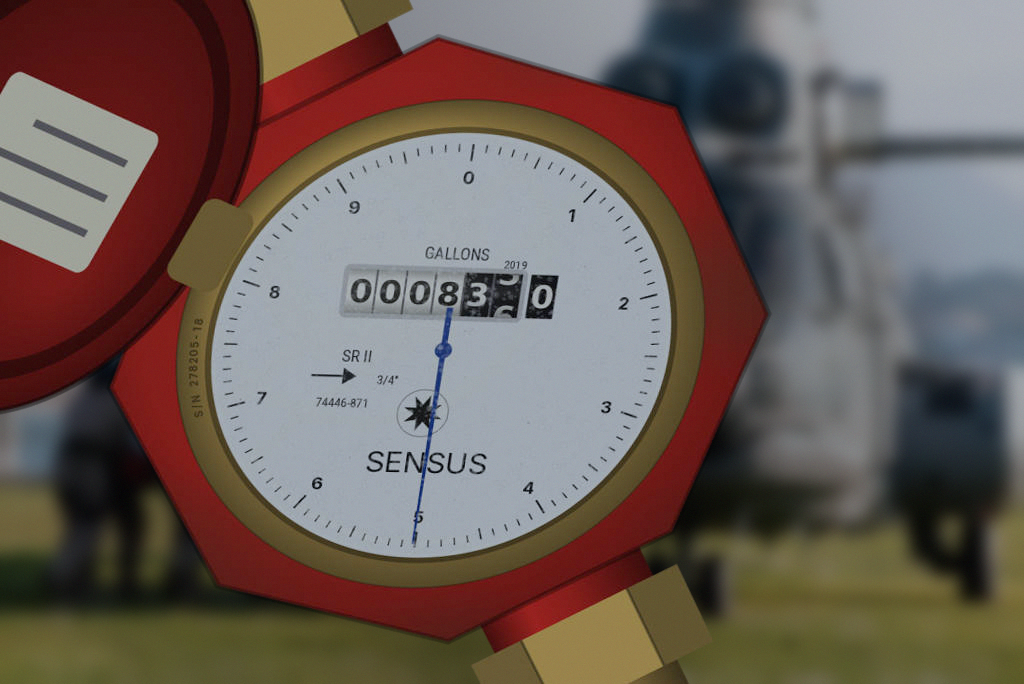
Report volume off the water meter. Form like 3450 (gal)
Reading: 8355.0 (gal)
